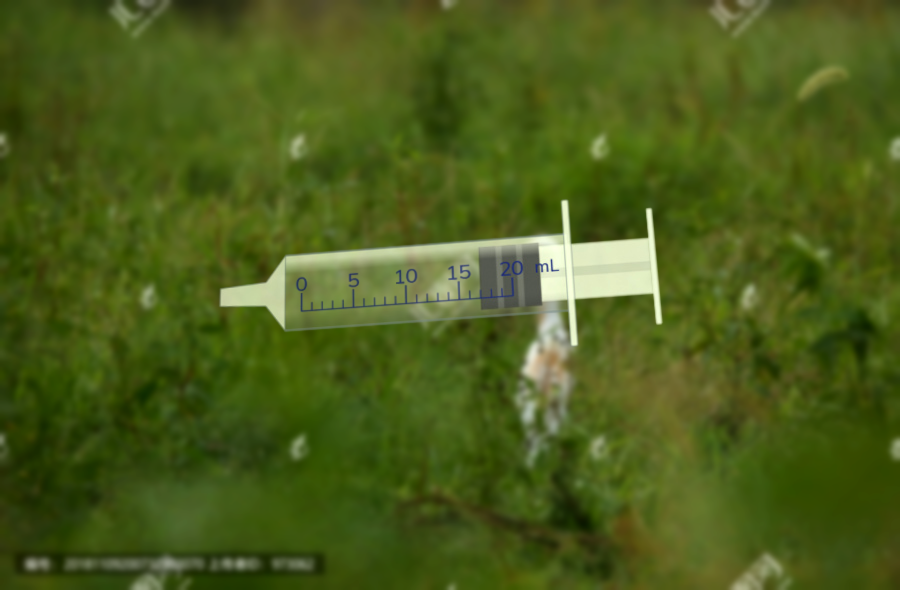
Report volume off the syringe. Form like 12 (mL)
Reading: 17 (mL)
